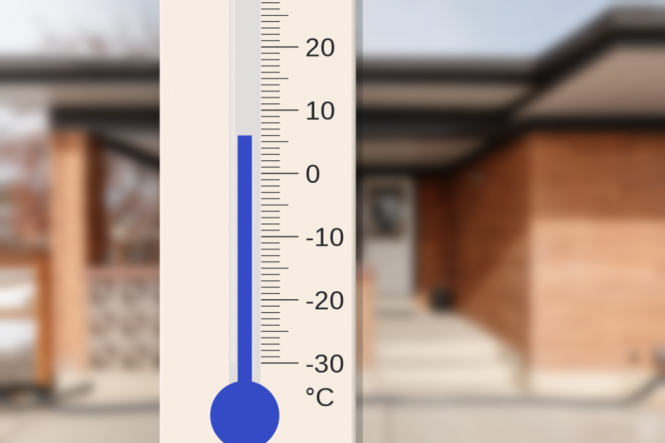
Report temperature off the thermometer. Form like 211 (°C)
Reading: 6 (°C)
